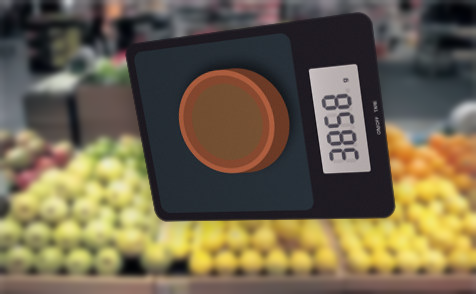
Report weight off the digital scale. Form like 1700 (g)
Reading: 3858 (g)
